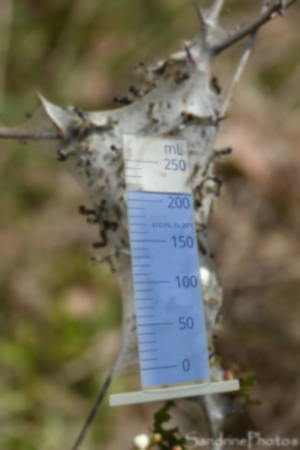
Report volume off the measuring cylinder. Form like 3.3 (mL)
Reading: 210 (mL)
